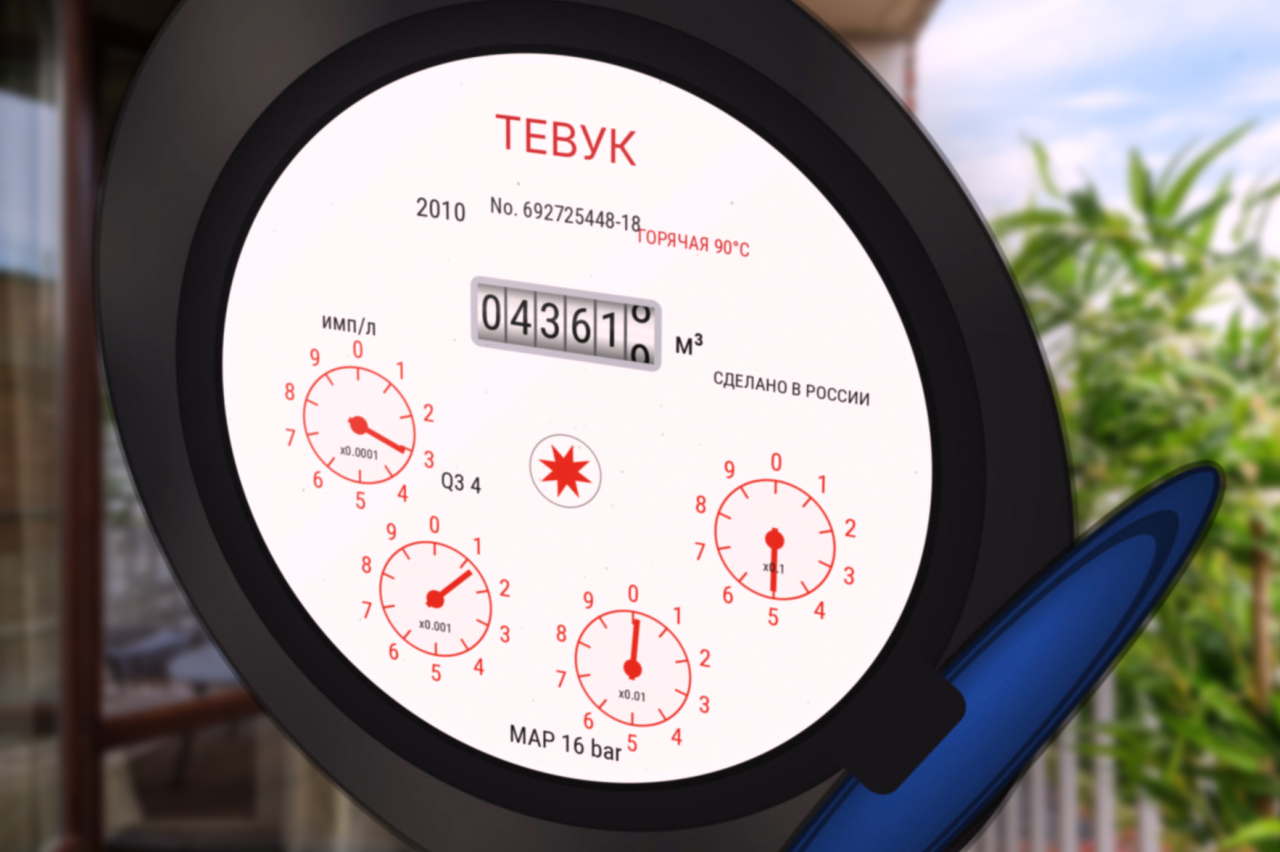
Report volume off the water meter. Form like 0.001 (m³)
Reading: 43618.5013 (m³)
